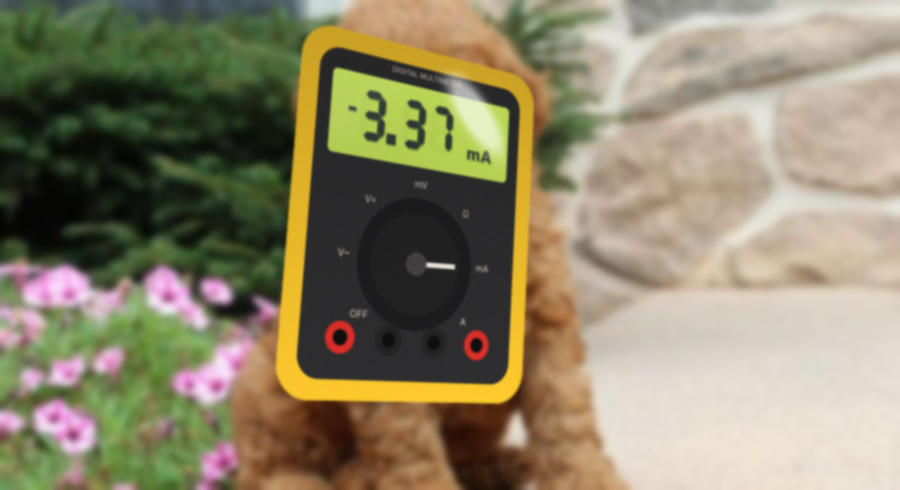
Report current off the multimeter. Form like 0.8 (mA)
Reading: -3.37 (mA)
